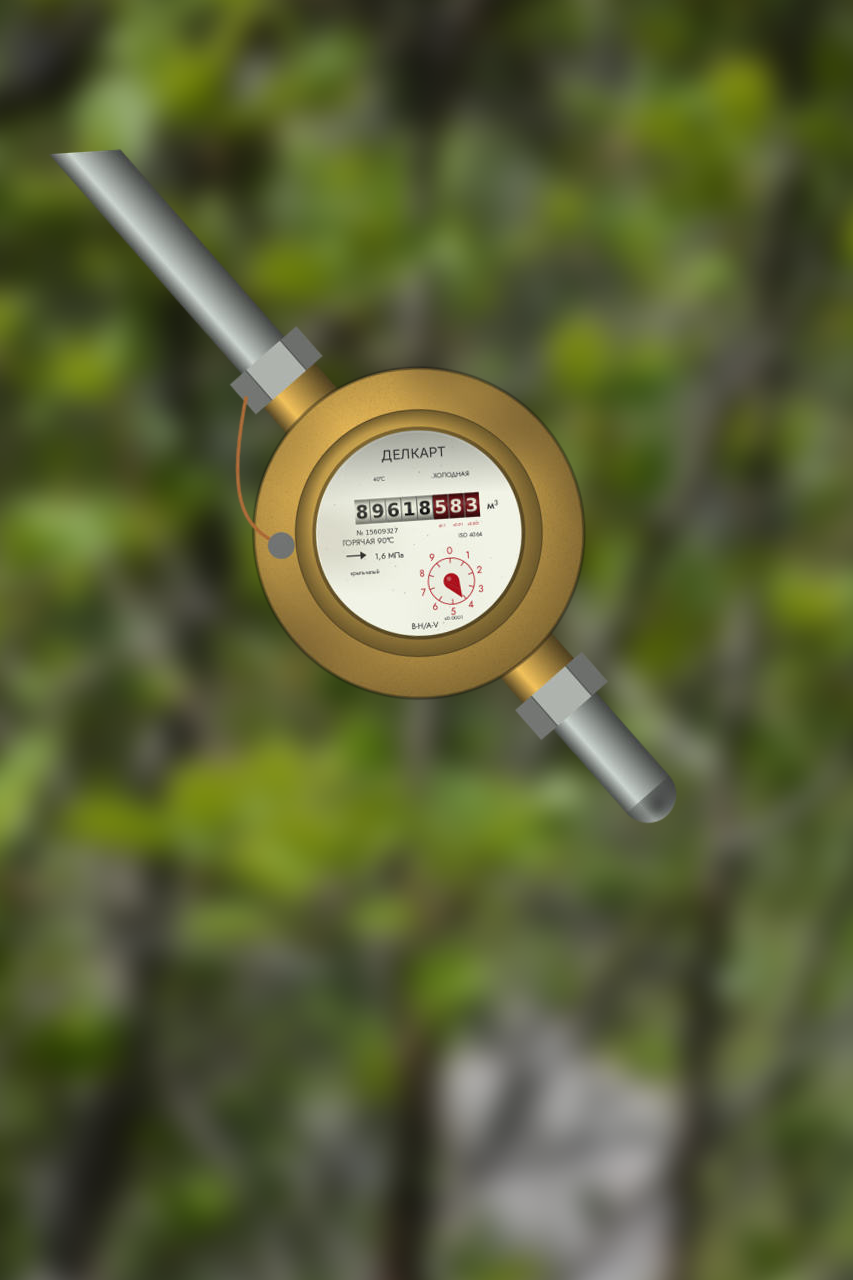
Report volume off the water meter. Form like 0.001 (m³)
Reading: 89618.5834 (m³)
